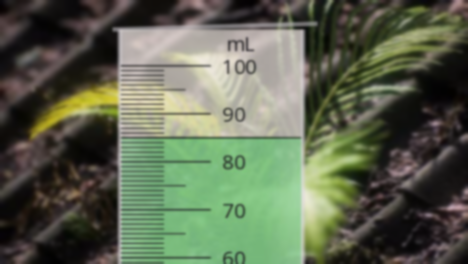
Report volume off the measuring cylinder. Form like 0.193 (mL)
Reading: 85 (mL)
